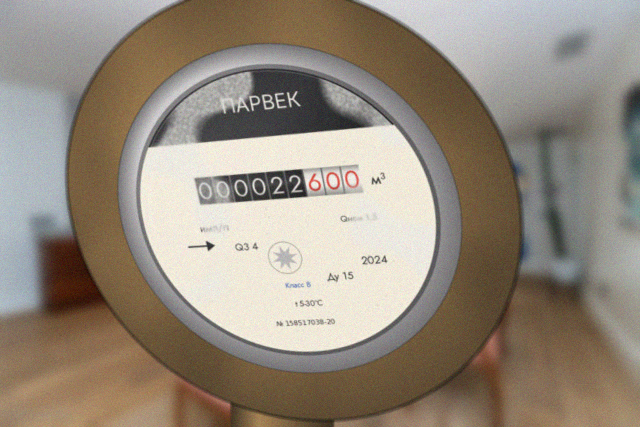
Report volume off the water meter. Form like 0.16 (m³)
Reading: 22.600 (m³)
